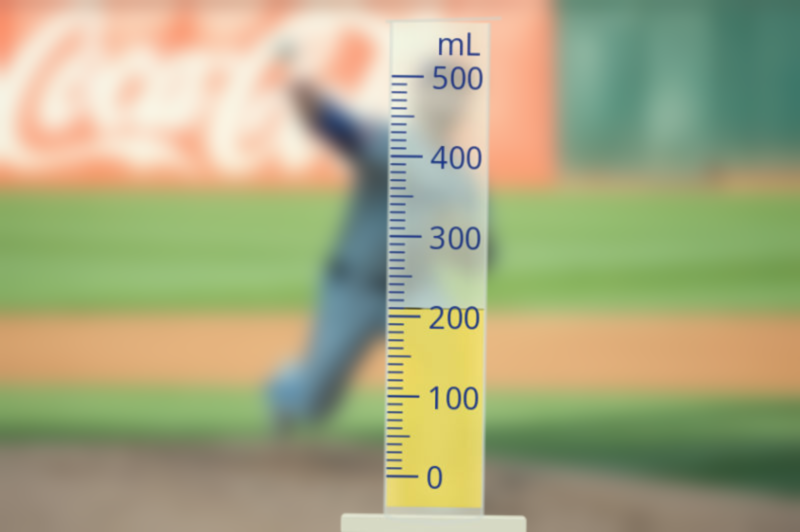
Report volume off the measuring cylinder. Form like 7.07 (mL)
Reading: 210 (mL)
